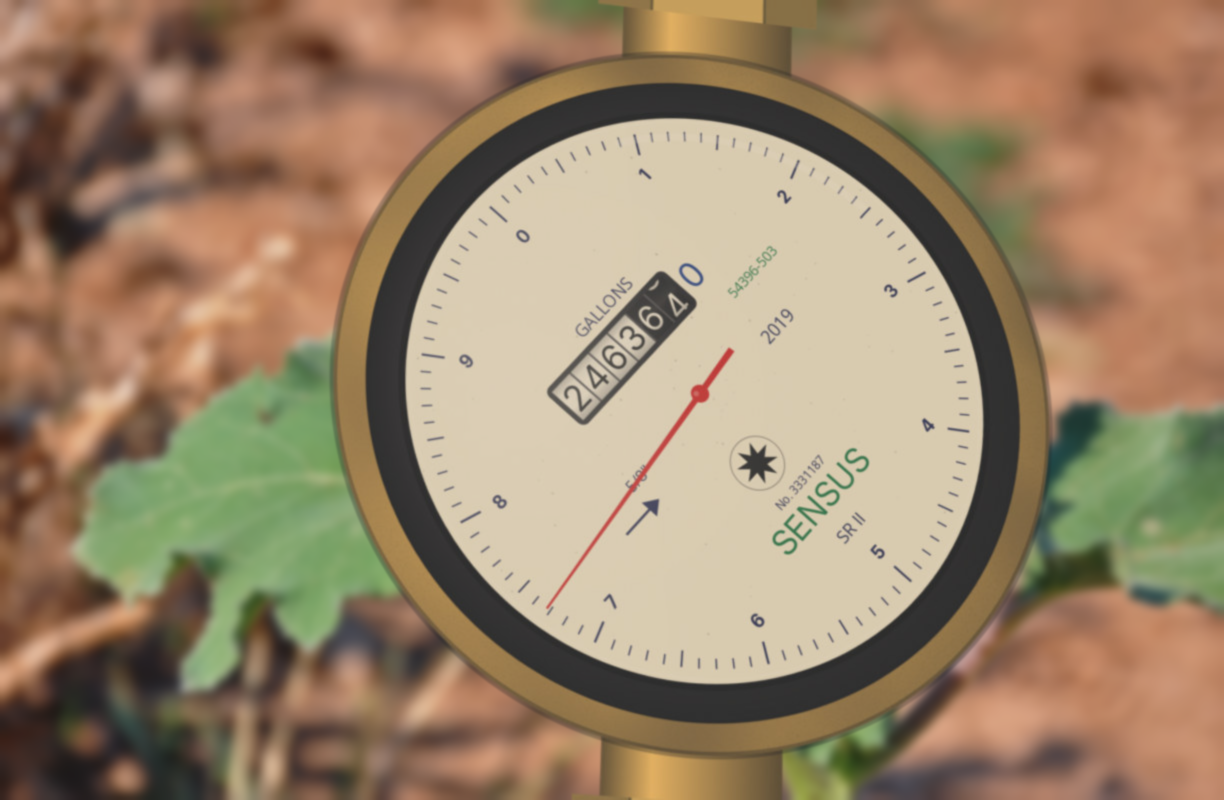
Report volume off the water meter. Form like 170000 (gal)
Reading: 2463637.3 (gal)
